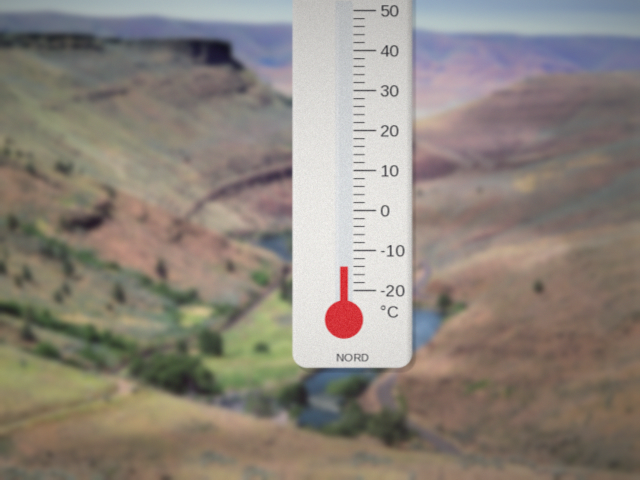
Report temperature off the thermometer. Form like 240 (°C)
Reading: -14 (°C)
